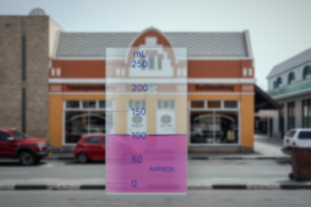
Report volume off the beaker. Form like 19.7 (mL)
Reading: 100 (mL)
